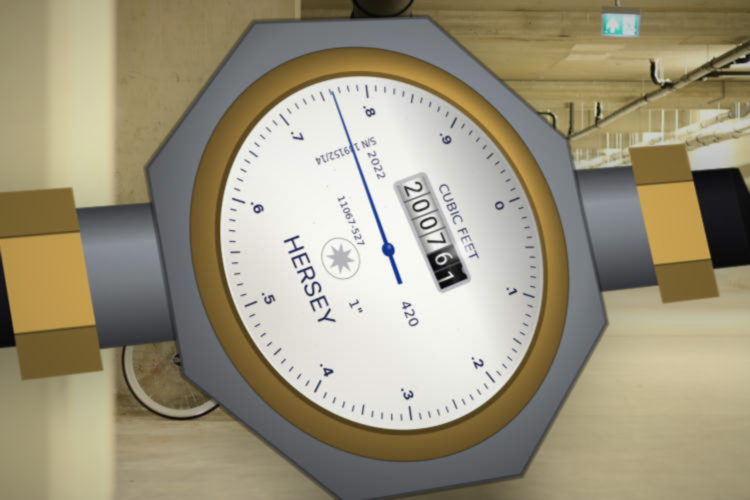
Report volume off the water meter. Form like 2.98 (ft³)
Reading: 200760.76 (ft³)
